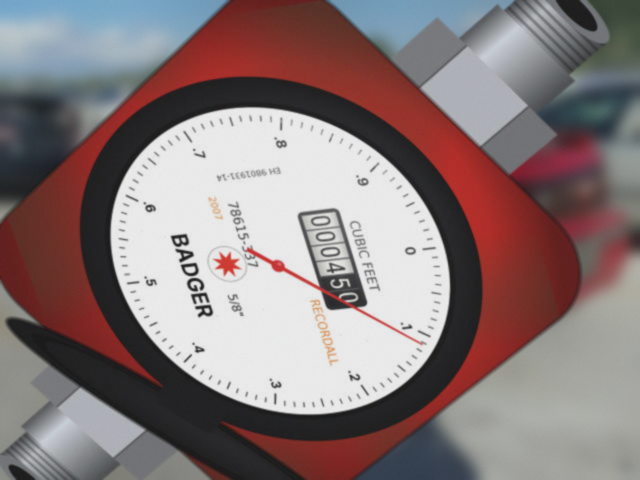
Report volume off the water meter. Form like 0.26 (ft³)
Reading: 450.11 (ft³)
